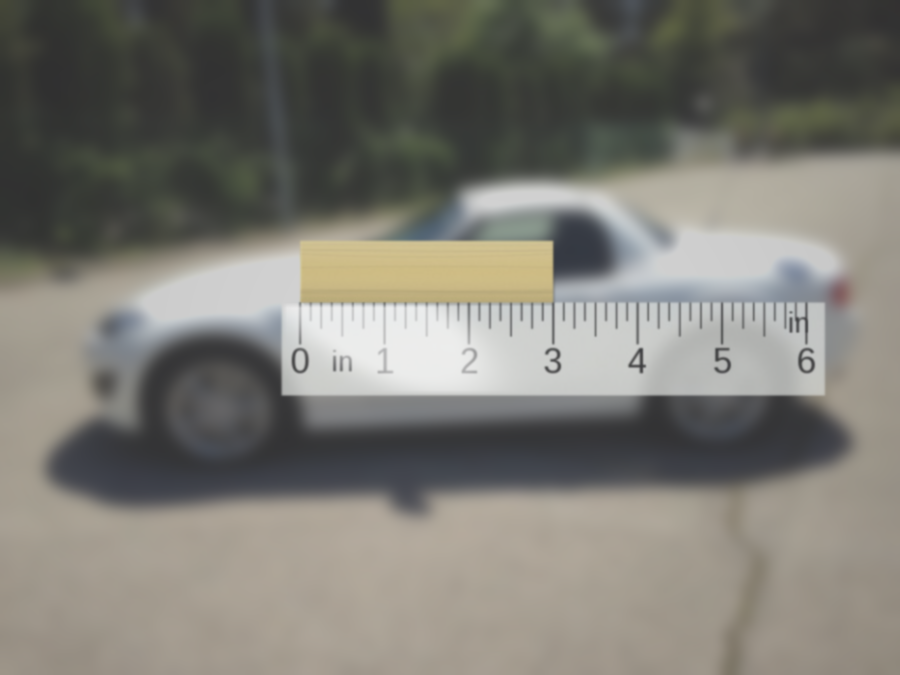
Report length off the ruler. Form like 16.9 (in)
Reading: 3 (in)
